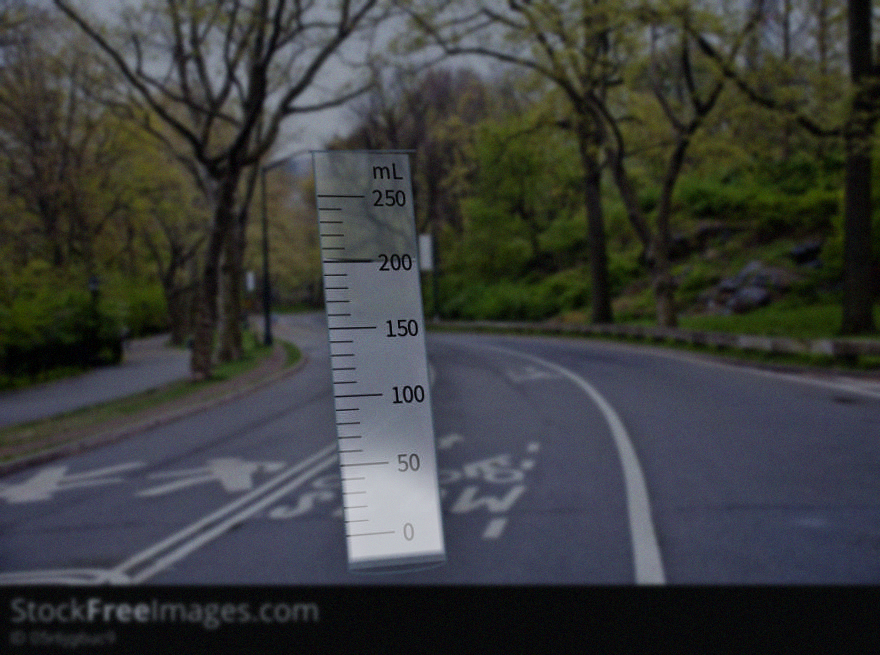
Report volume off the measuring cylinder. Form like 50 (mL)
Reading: 200 (mL)
